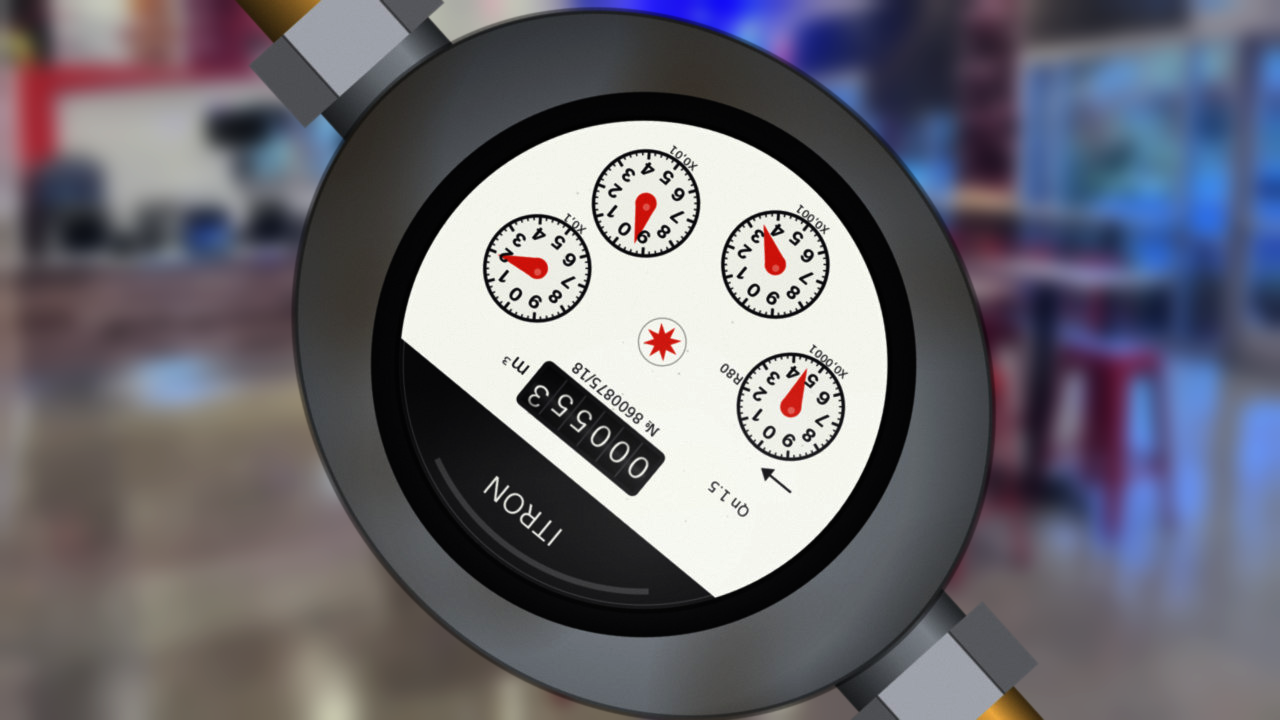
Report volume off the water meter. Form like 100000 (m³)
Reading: 553.1934 (m³)
